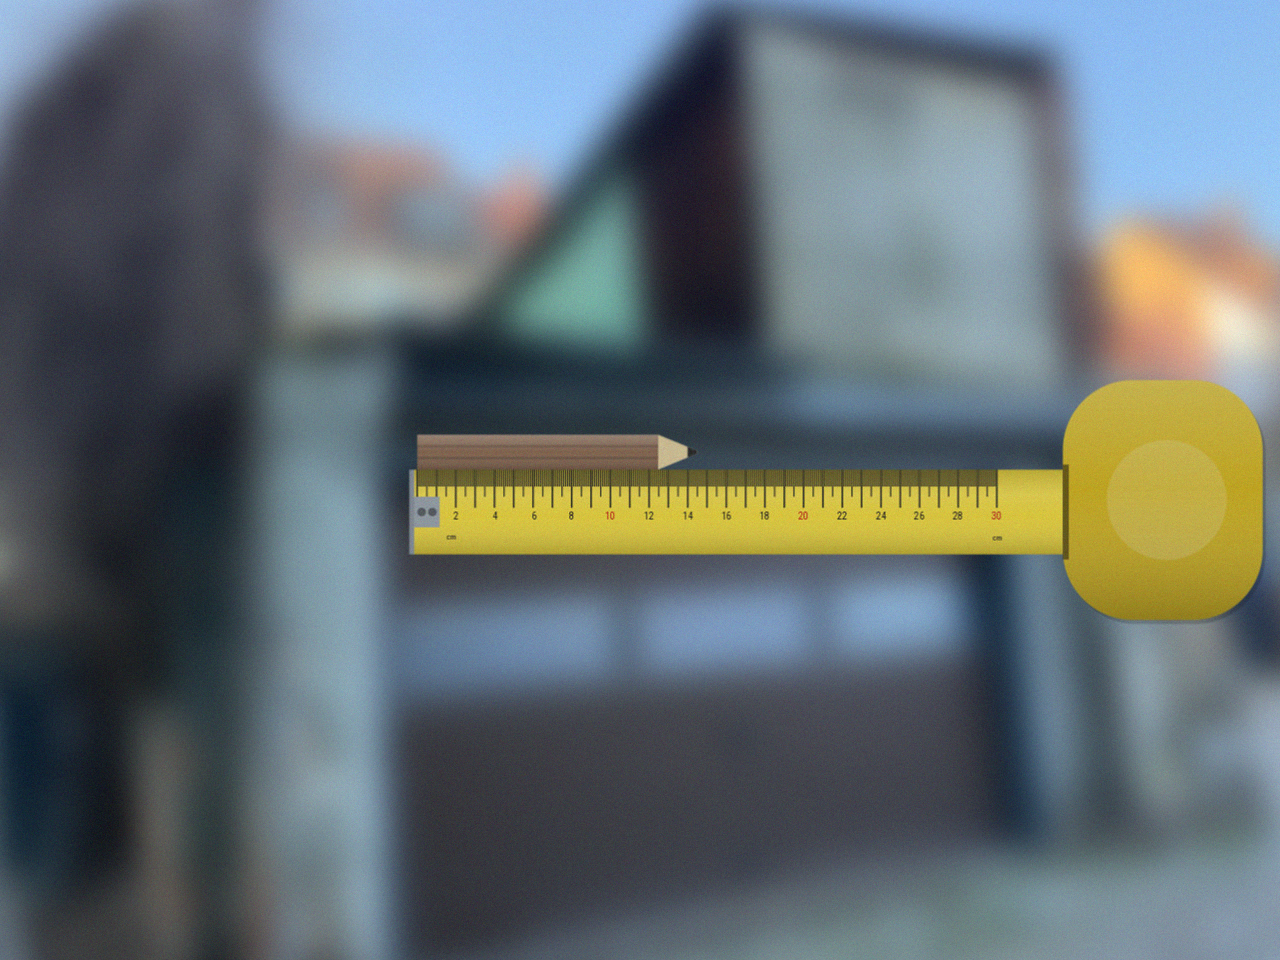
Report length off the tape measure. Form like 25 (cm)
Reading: 14.5 (cm)
